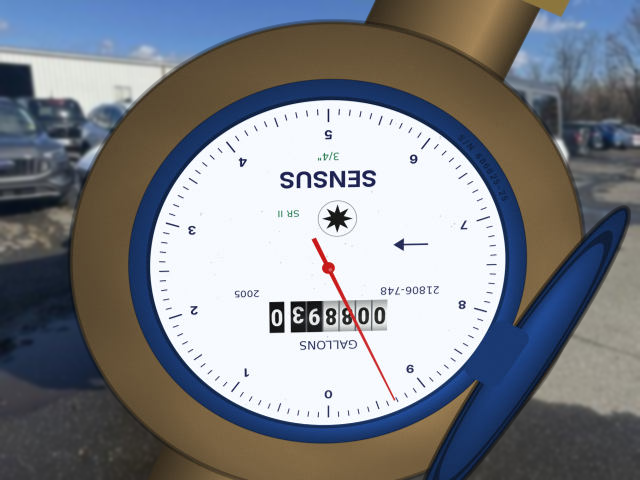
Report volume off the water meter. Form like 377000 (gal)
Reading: 88929.3 (gal)
